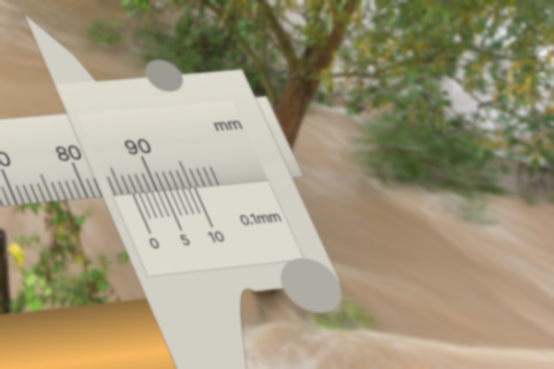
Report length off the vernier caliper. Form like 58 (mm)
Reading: 86.5 (mm)
